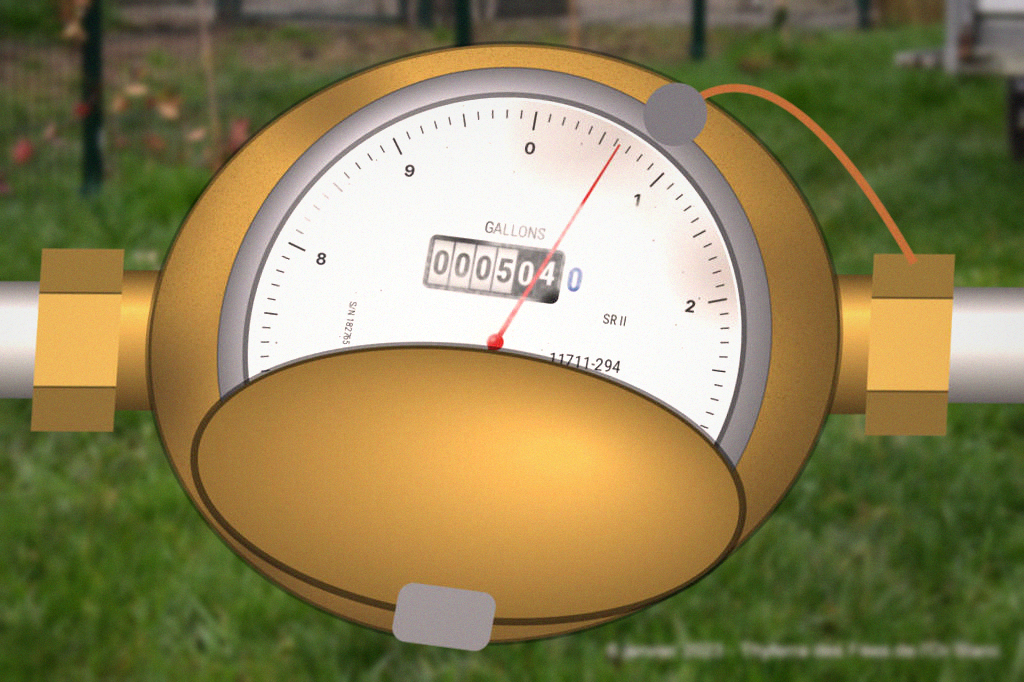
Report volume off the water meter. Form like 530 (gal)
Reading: 5040.6 (gal)
